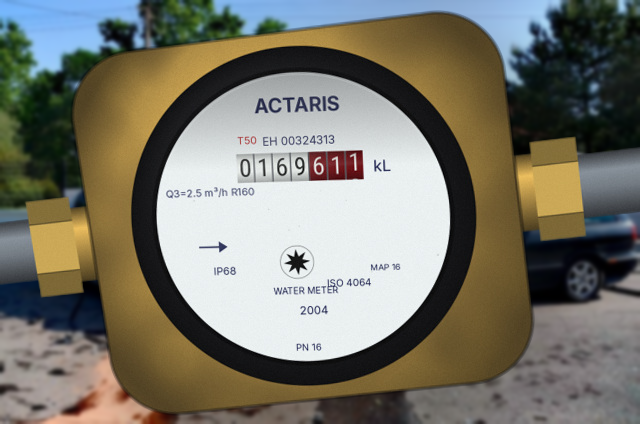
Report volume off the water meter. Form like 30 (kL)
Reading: 169.611 (kL)
